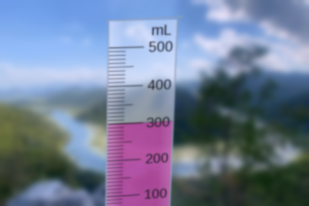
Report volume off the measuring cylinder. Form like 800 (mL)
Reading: 300 (mL)
